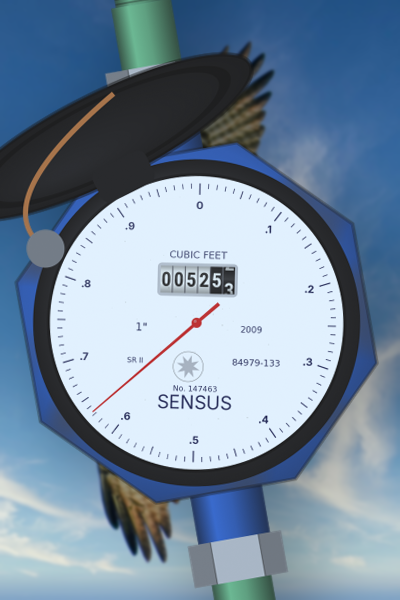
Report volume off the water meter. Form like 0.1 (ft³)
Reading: 5252.63 (ft³)
